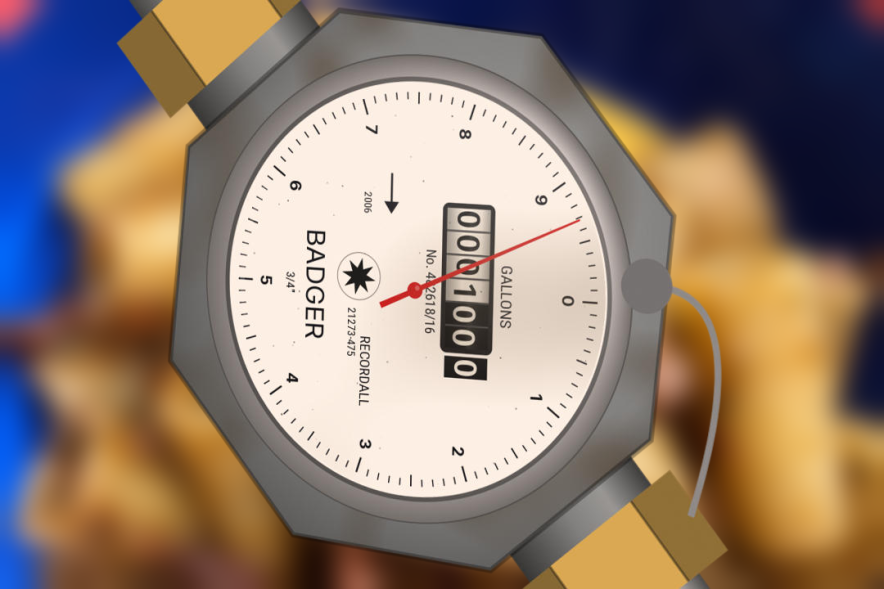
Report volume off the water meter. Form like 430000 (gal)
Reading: 999.3 (gal)
